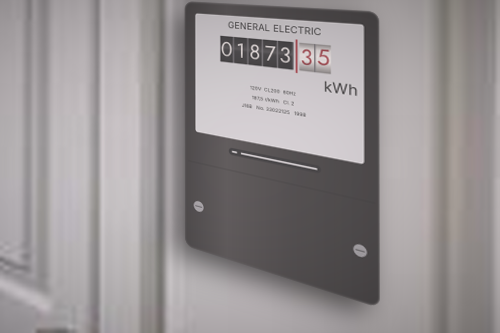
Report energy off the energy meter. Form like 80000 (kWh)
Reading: 1873.35 (kWh)
